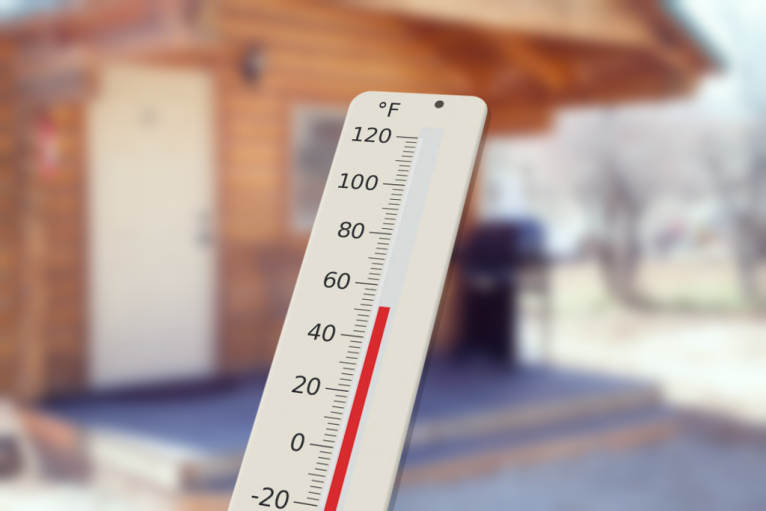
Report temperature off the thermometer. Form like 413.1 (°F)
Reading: 52 (°F)
